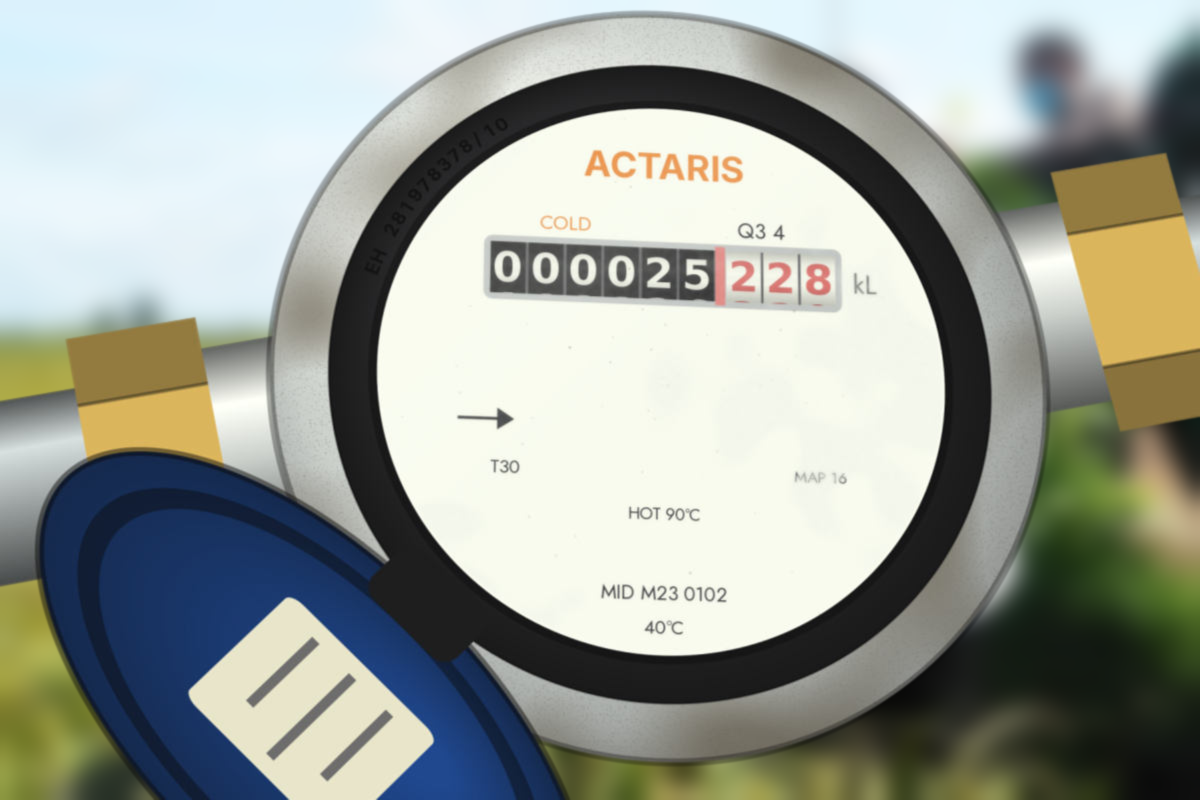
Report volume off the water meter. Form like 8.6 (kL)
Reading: 25.228 (kL)
